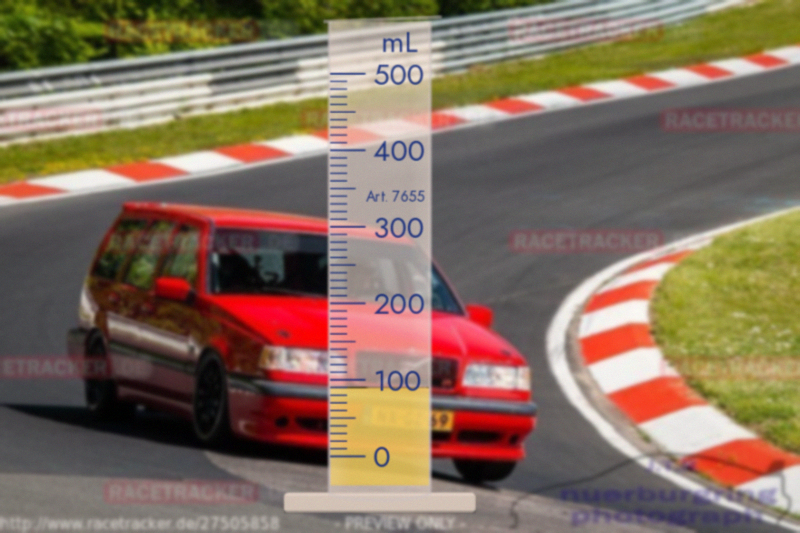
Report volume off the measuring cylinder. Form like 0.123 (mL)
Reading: 90 (mL)
